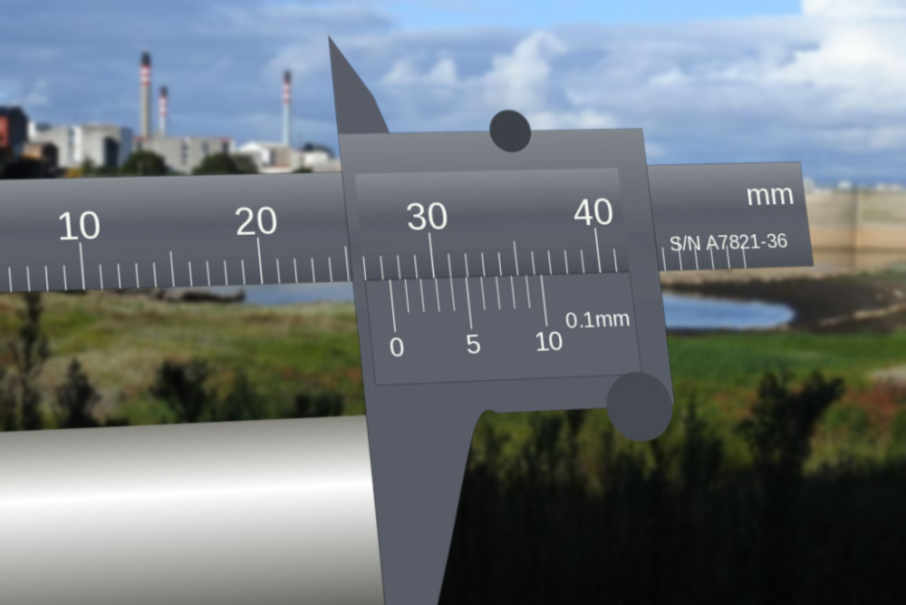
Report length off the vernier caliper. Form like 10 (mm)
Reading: 27.4 (mm)
